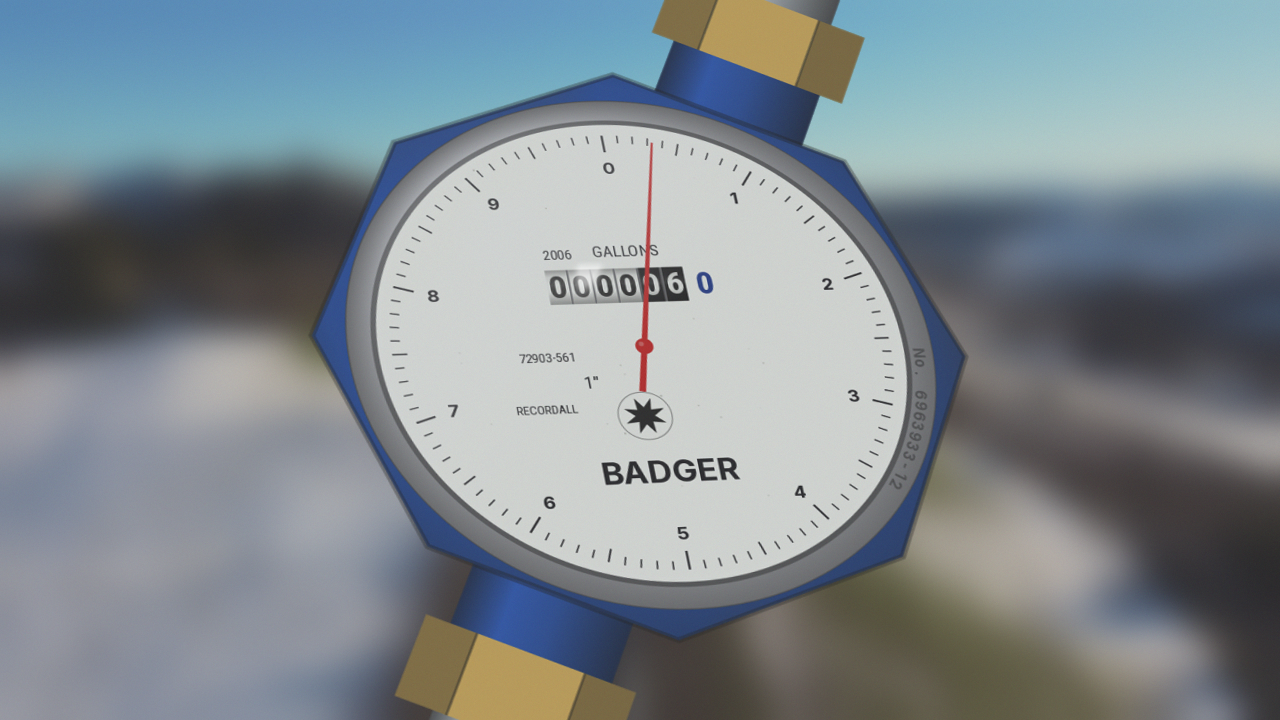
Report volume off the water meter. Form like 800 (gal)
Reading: 60.3 (gal)
